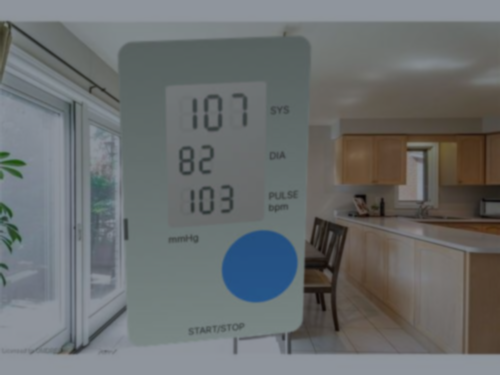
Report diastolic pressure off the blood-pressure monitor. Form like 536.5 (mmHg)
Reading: 82 (mmHg)
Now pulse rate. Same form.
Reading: 103 (bpm)
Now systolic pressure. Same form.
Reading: 107 (mmHg)
